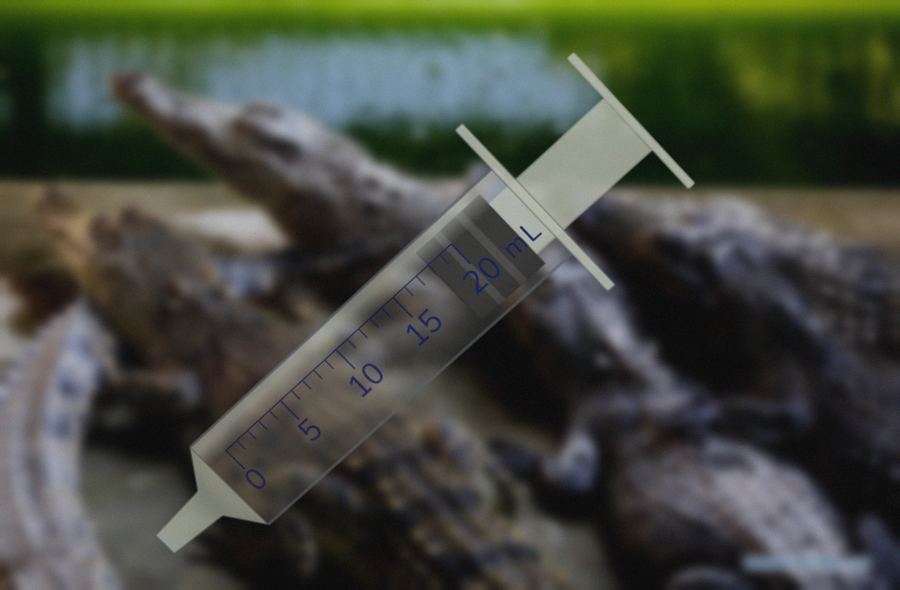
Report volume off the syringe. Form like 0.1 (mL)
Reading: 18 (mL)
